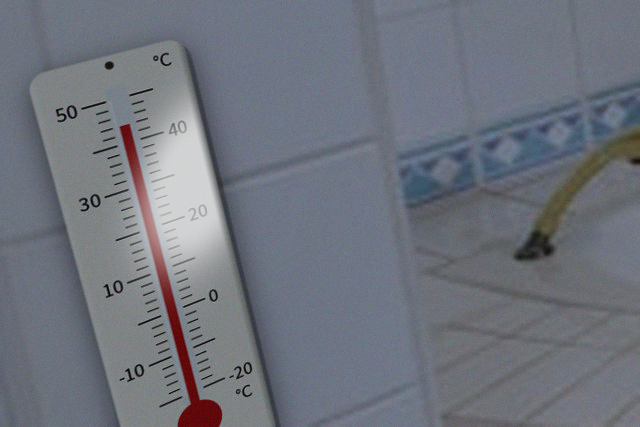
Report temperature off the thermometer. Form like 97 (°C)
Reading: 44 (°C)
